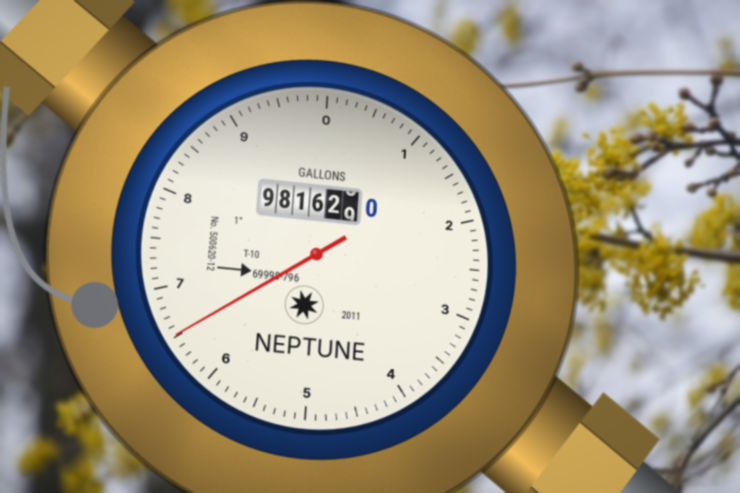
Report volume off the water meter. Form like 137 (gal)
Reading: 9816286.5 (gal)
